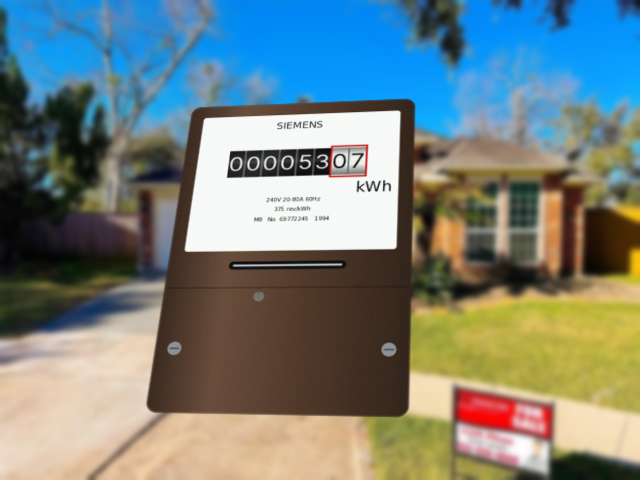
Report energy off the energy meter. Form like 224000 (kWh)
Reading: 53.07 (kWh)
